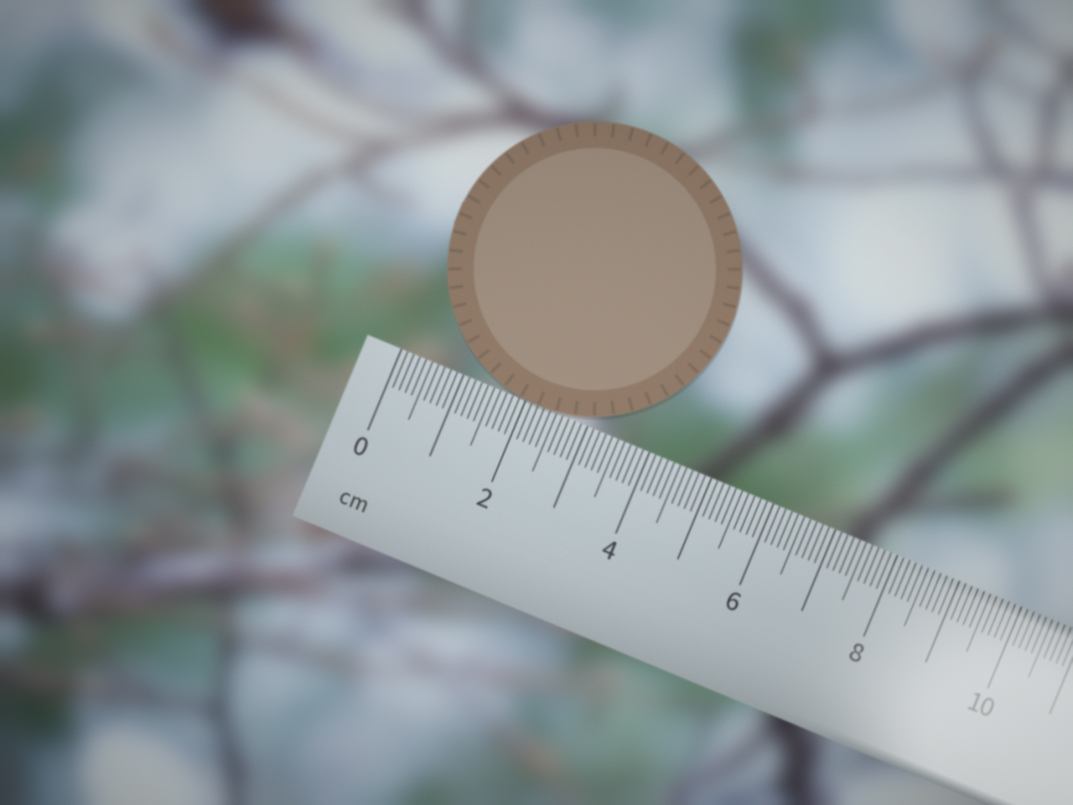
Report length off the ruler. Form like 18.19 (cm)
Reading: 4.4 (cm)
